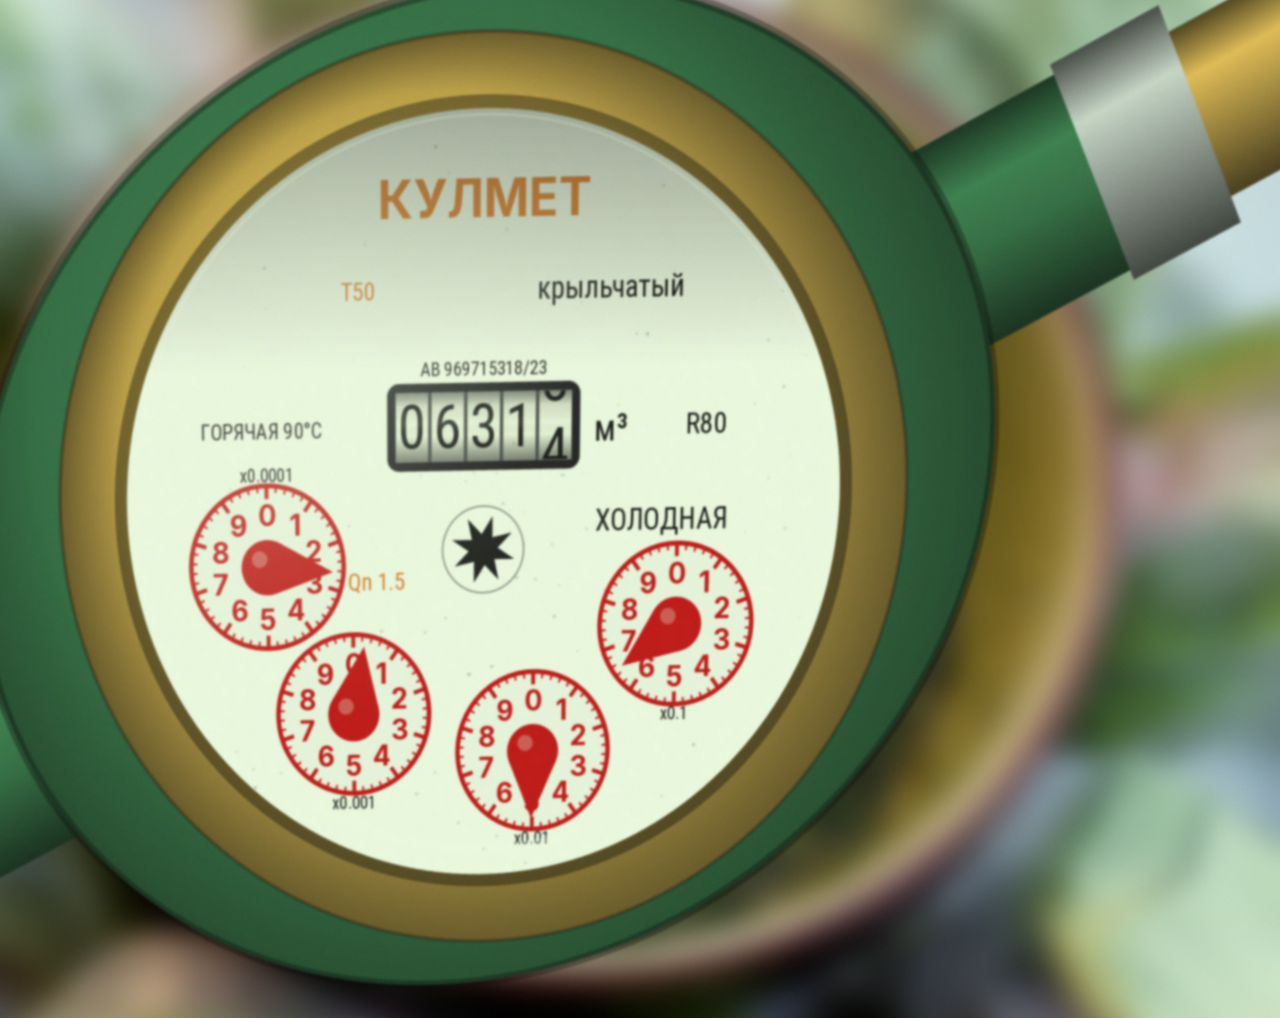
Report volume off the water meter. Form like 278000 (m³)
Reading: 6313.6502 (m³)
